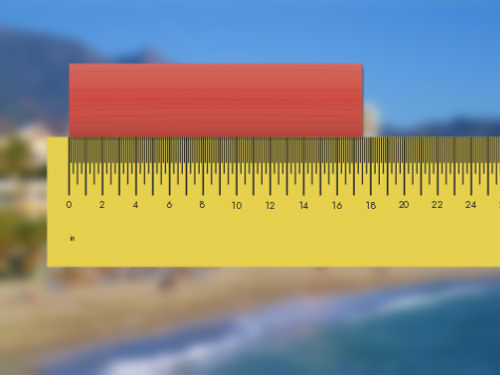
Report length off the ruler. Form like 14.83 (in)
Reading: 17.5 (in)
